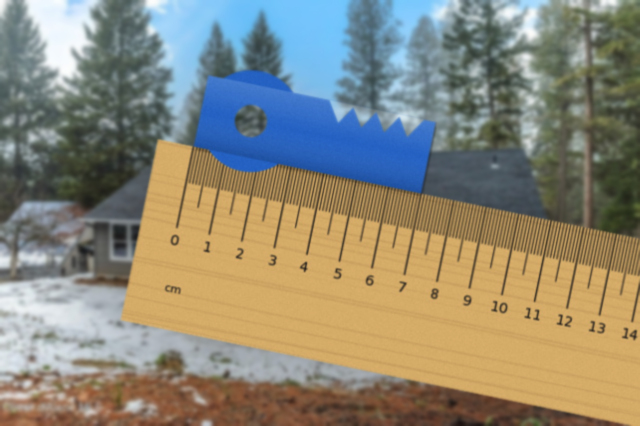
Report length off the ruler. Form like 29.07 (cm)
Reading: 7 (cm)
